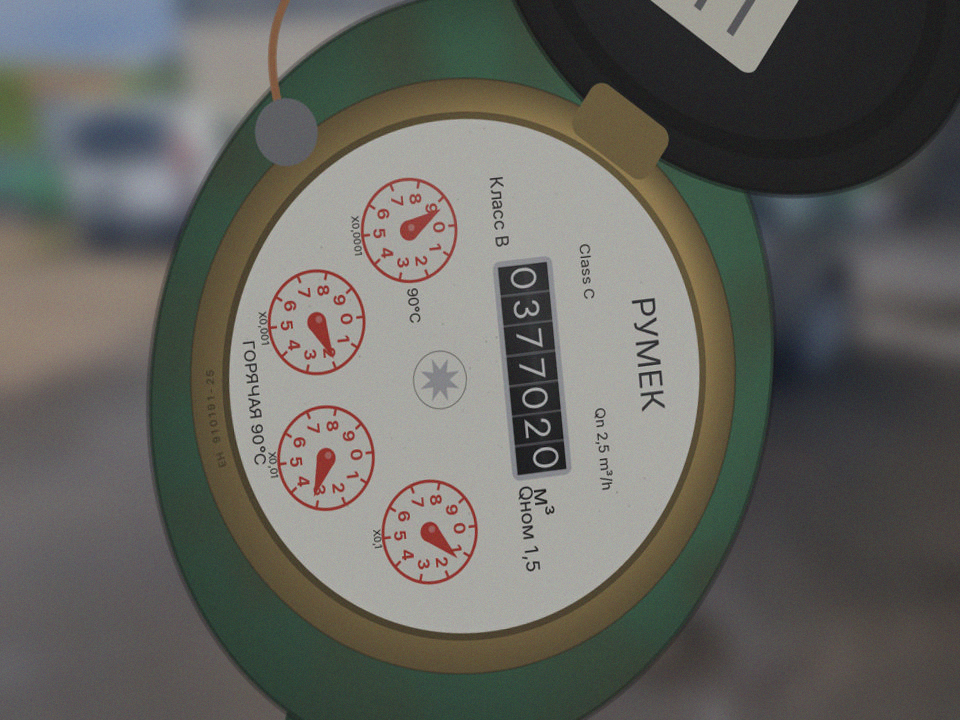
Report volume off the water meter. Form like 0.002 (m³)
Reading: 377020.1319 (m³)
